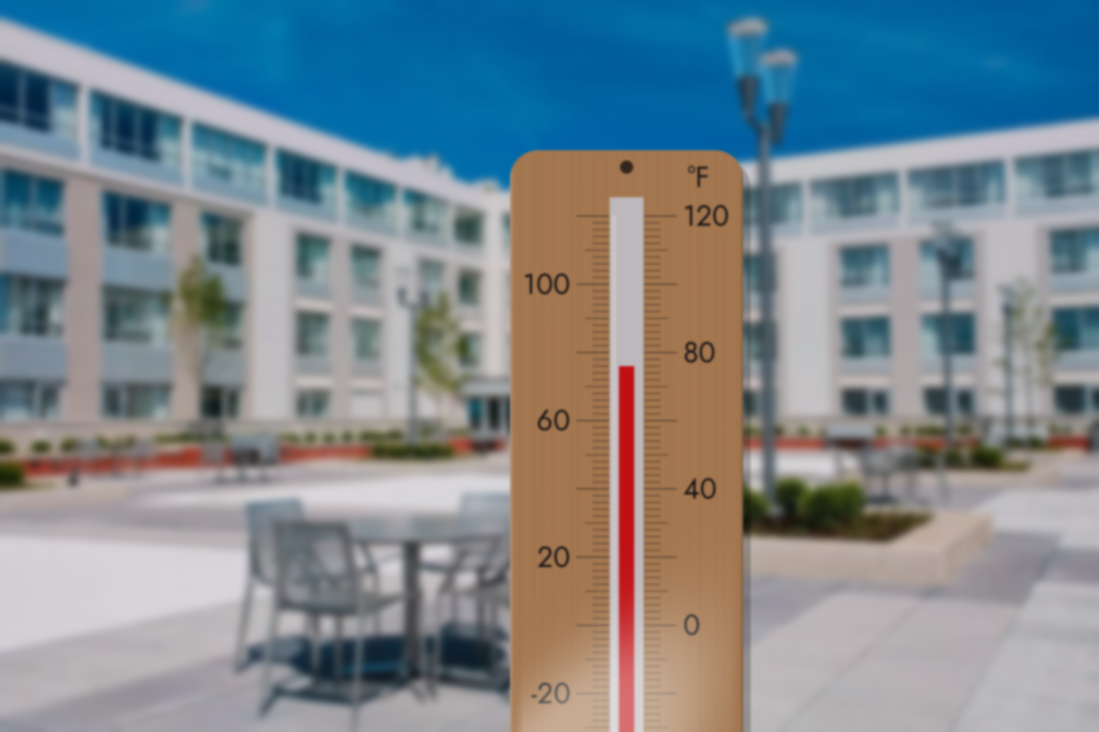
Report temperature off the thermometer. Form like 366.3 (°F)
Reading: 76 (°F)
